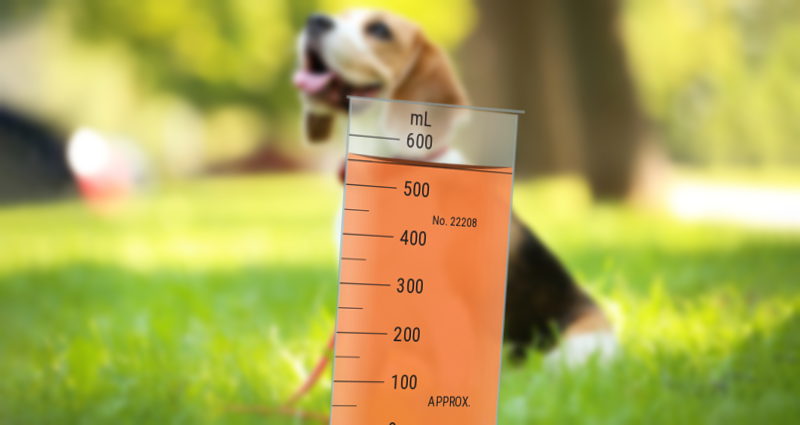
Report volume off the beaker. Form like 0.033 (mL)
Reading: 550 (mL)
